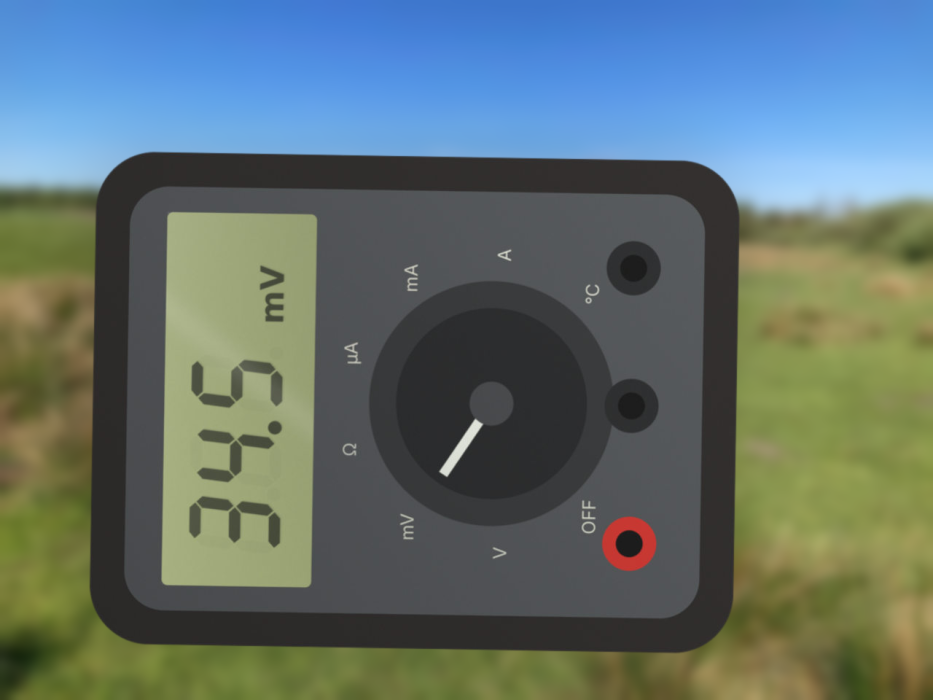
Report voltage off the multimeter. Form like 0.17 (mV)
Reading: 34.5 (mV)
